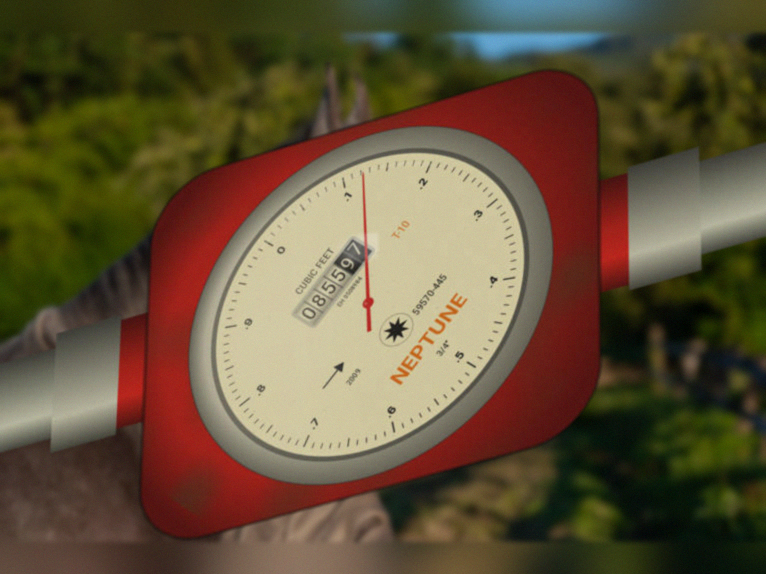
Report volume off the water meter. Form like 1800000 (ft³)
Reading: 85597.12 (ft³)
